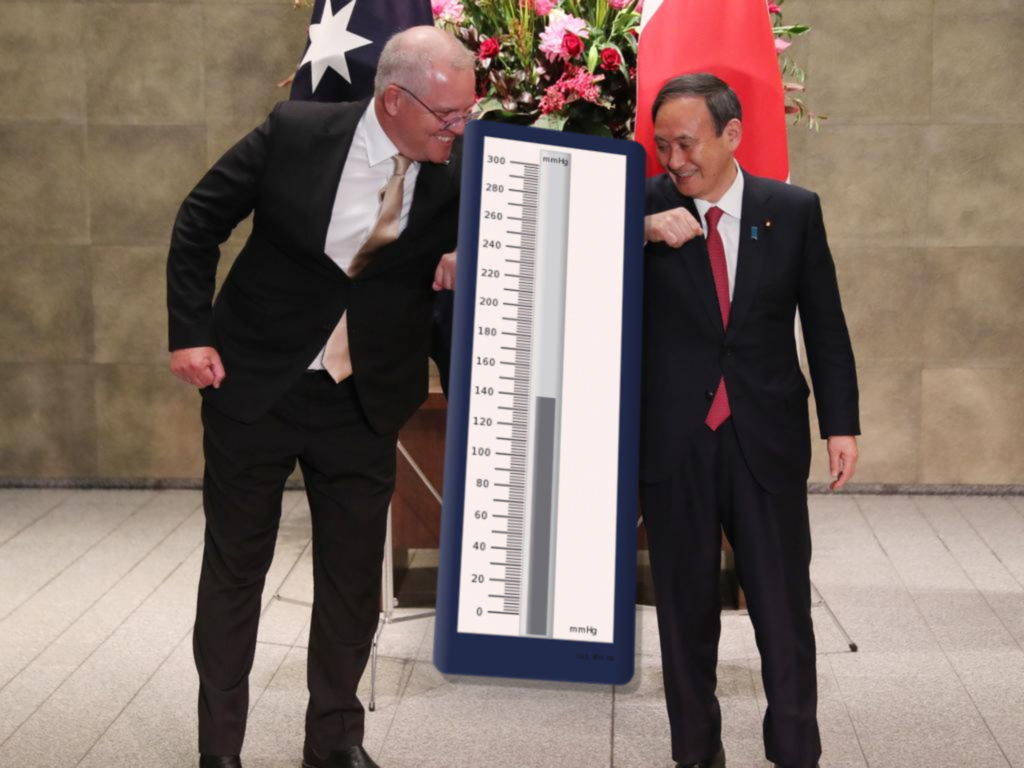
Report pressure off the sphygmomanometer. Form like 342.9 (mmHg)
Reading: 140 (mmHg)
